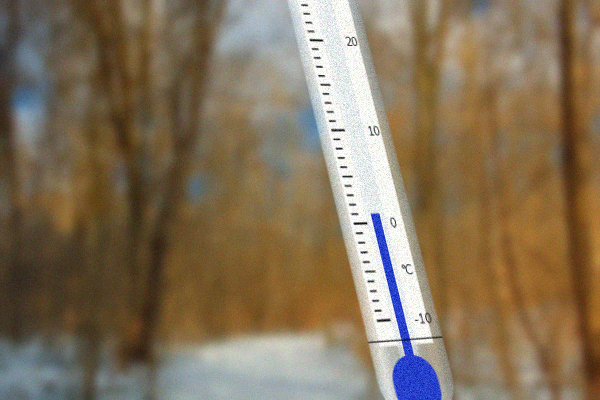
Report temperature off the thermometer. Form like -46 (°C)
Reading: 1 (°C)
